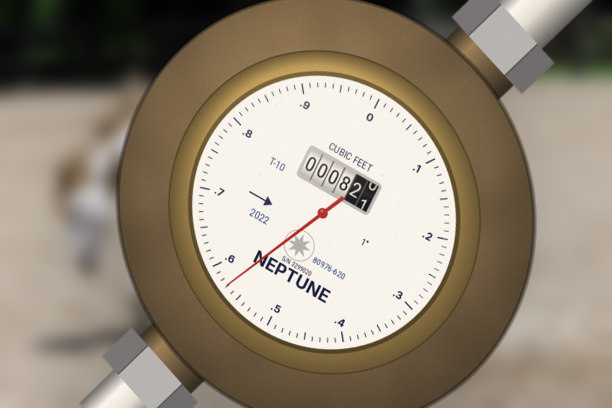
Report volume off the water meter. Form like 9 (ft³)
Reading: 820.57 (ft³)
